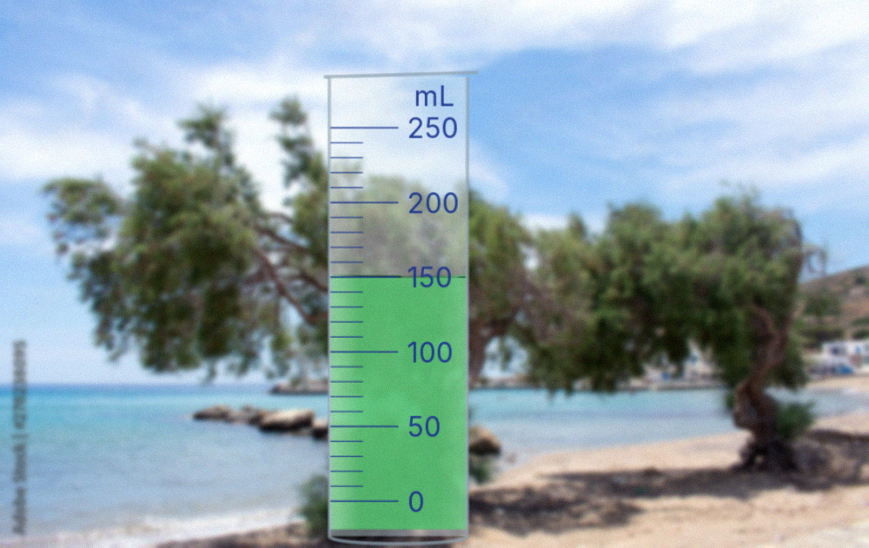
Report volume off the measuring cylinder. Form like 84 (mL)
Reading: 150 (mL)
